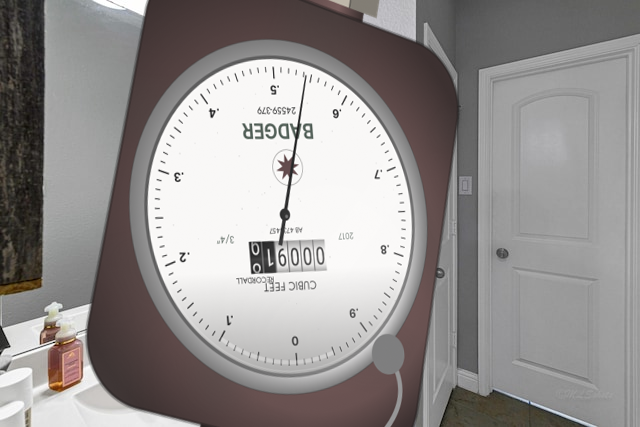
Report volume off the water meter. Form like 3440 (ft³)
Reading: 918.54 (ft³)
